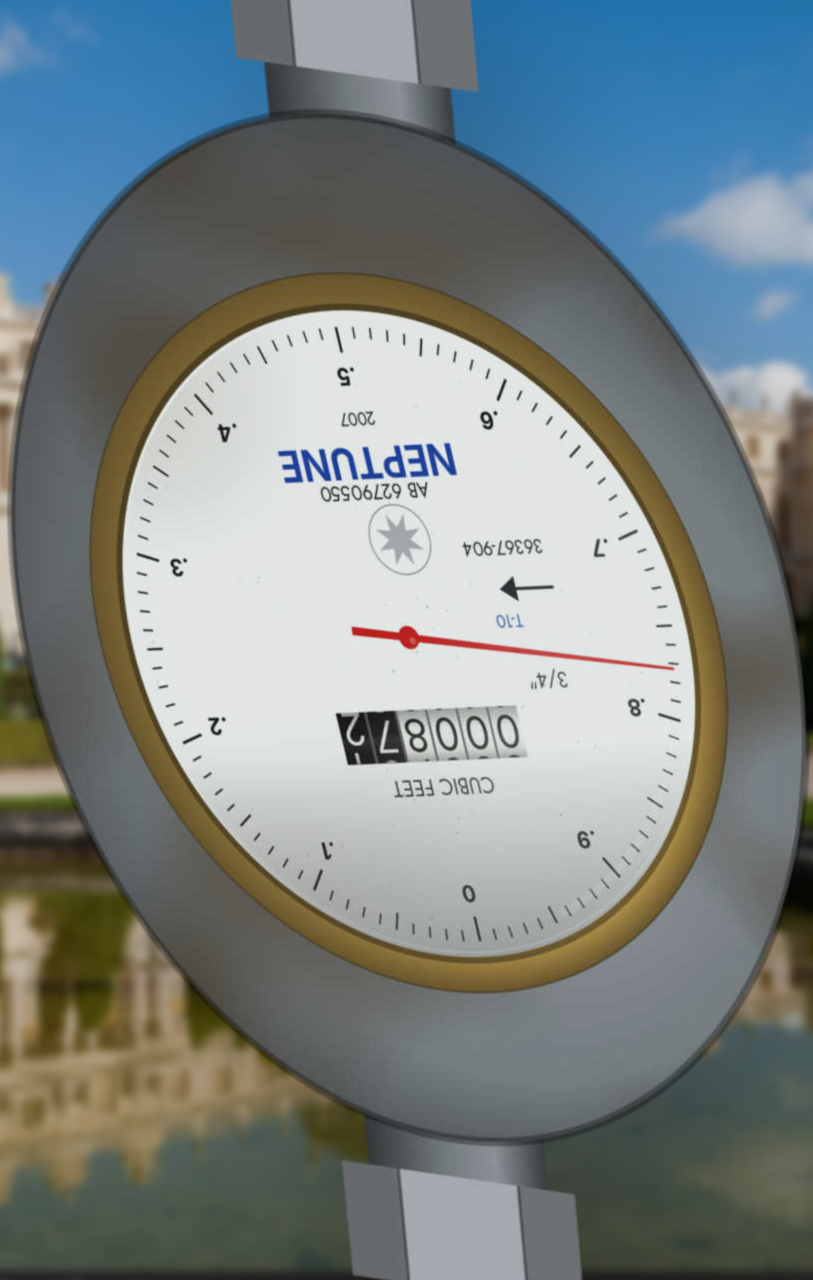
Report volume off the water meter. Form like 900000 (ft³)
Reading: 871.77 (ft³)
